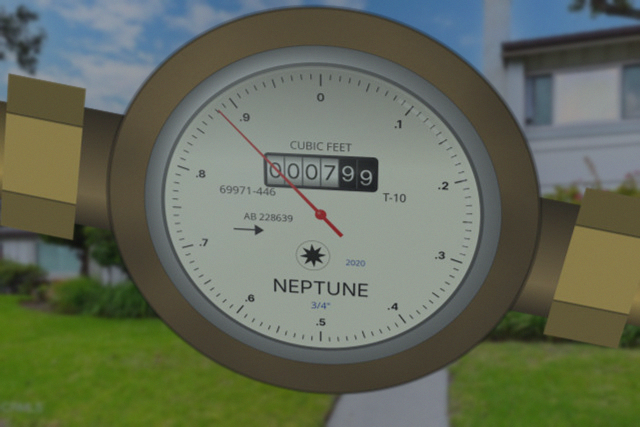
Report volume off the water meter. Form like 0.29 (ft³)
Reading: 798.88 (ft³)
